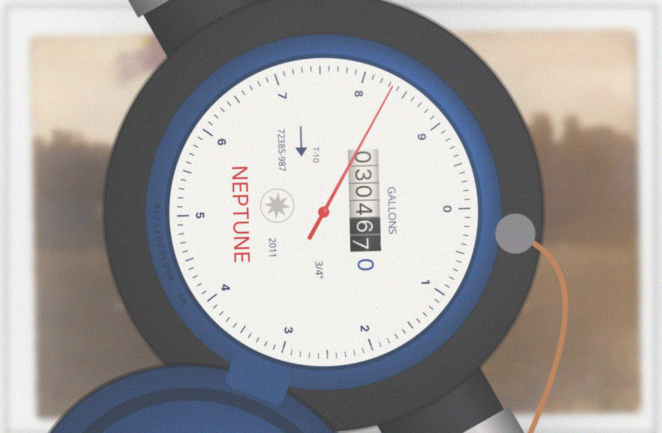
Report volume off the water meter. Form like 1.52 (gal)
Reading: 304668.3 (gal)
